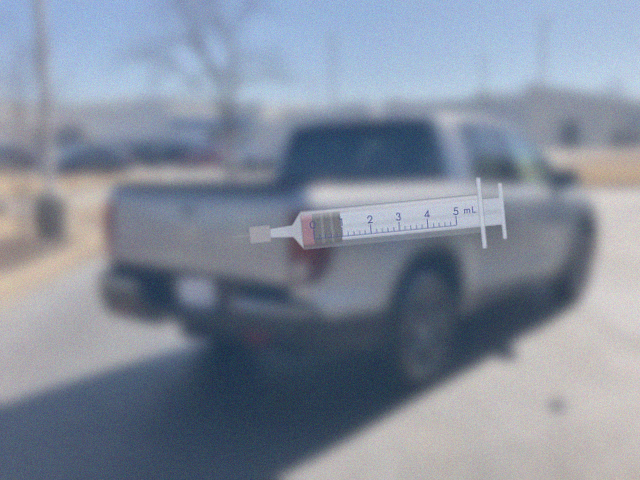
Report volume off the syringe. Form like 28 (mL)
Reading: 0 (mL)
